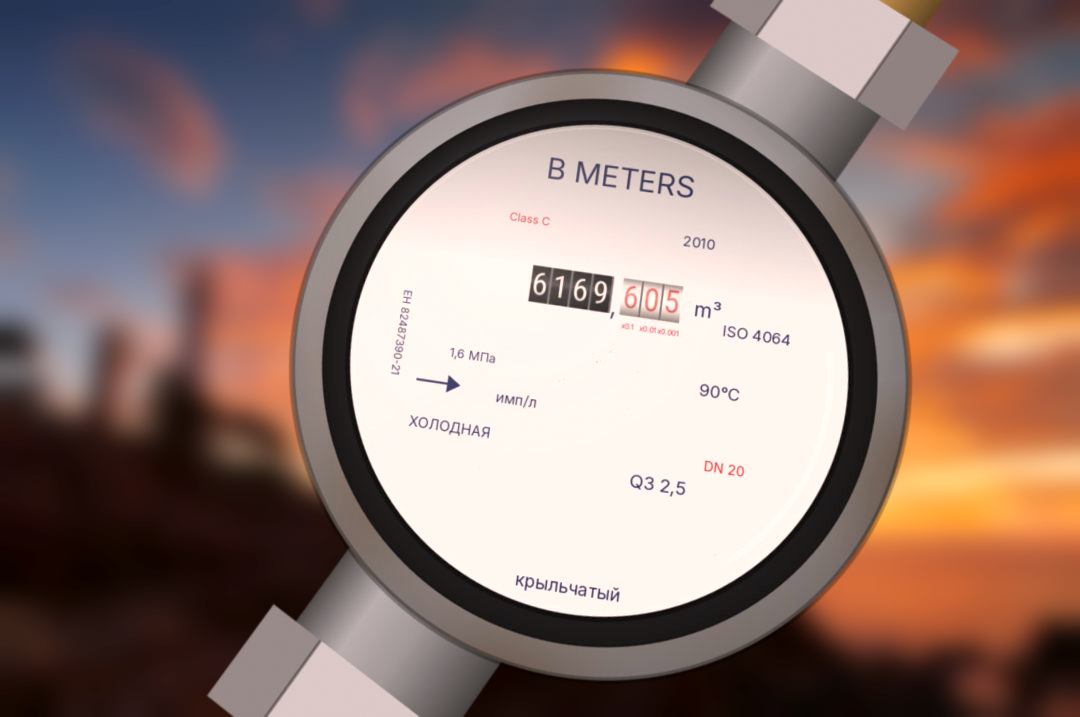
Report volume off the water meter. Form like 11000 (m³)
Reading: 6169.605 (m³)
